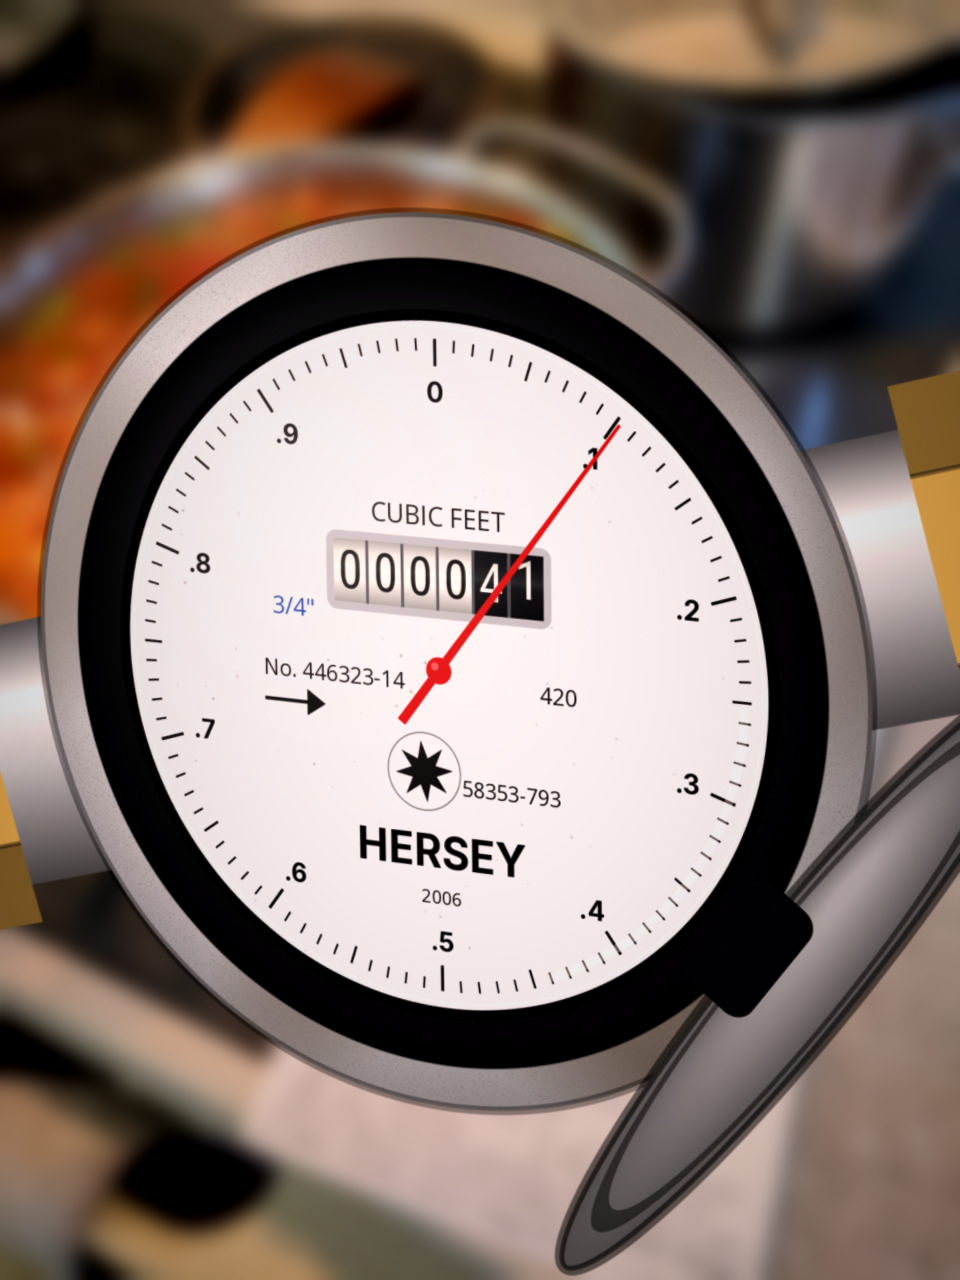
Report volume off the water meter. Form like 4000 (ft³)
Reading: 41.10 (ft³)
